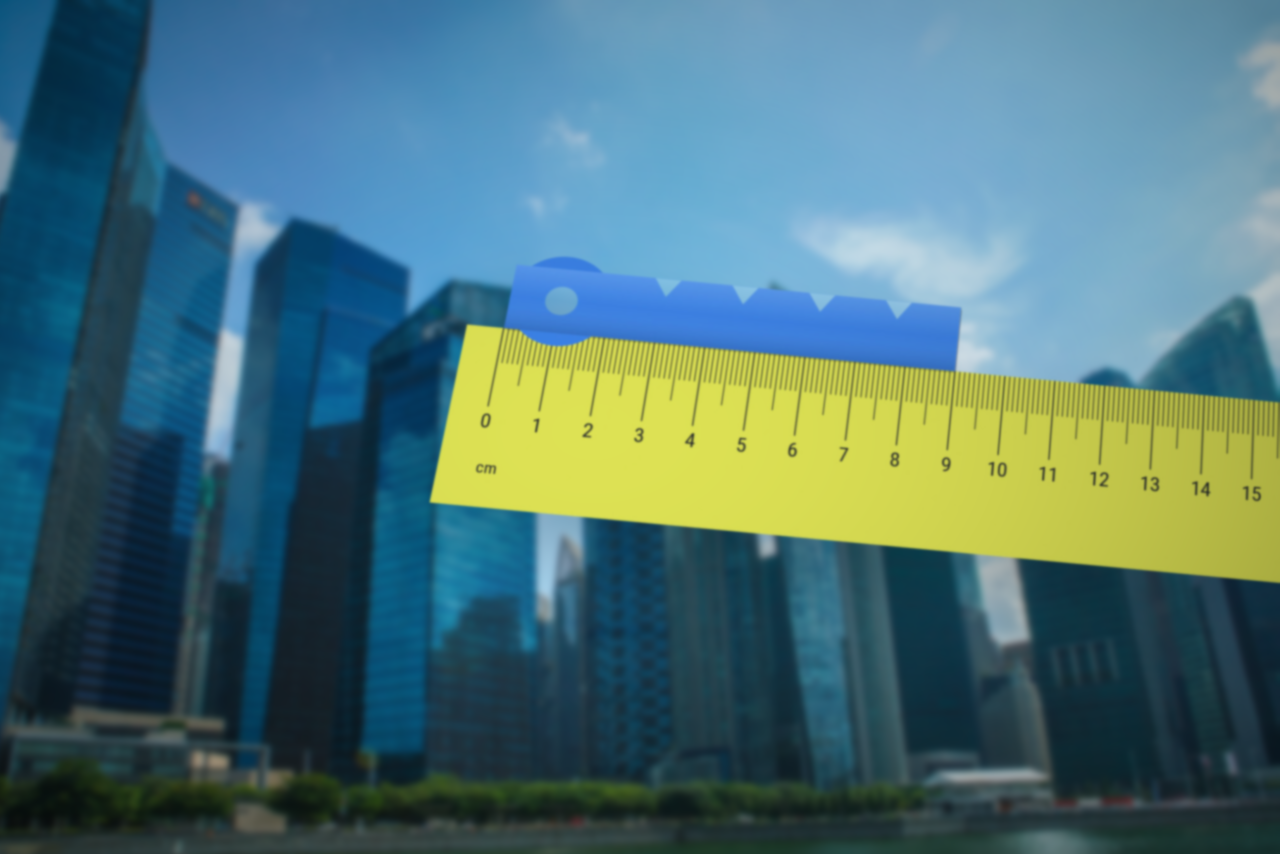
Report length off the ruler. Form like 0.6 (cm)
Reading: 9 (cm)
